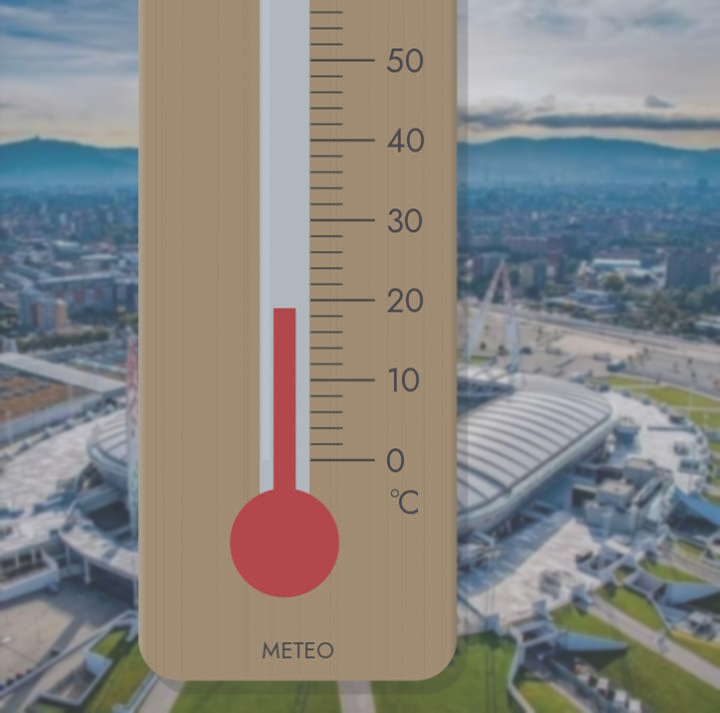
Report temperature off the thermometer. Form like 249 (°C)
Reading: 19 (°C)
